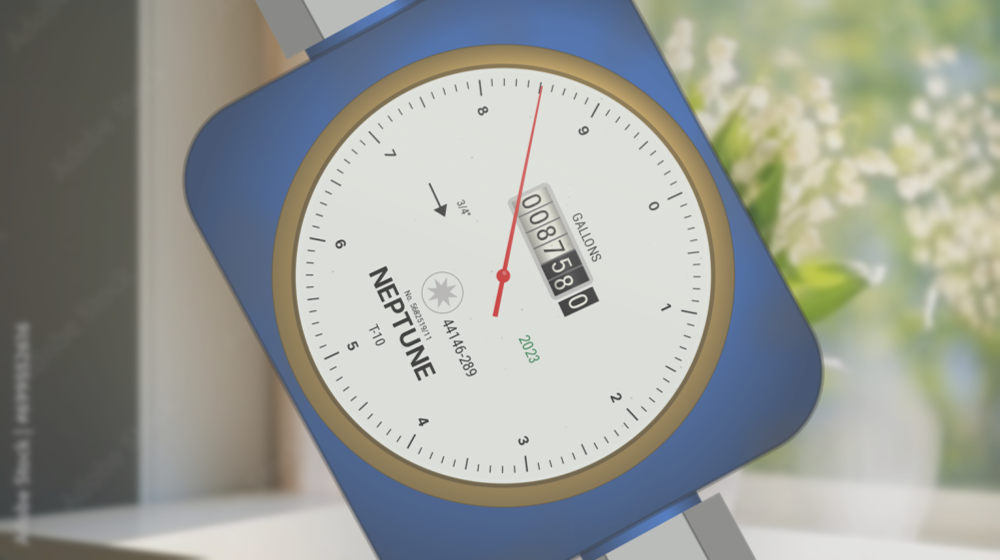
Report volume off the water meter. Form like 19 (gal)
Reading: 87578.5 (gal)
